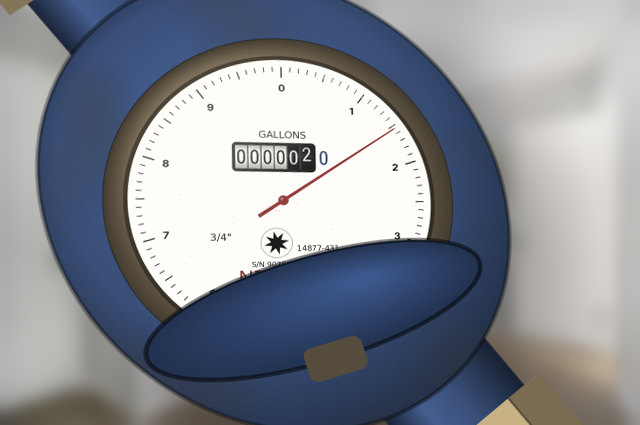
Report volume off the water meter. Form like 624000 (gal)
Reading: 21.5 (gal)
